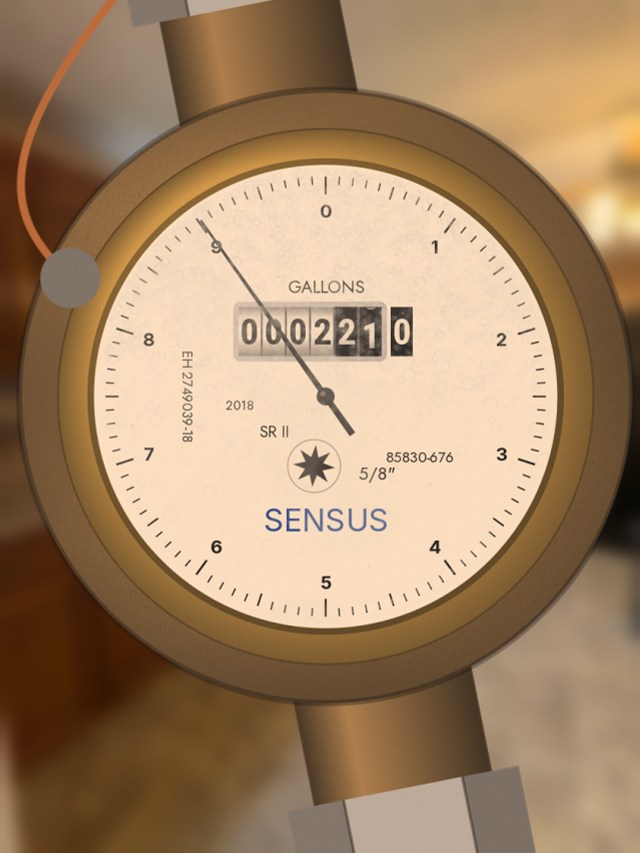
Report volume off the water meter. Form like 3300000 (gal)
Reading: 2209.0 (gal)
